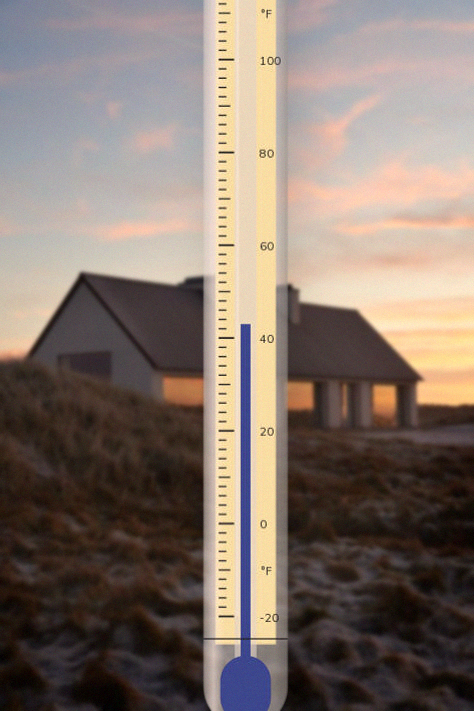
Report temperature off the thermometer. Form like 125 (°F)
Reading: 43 (°F)
